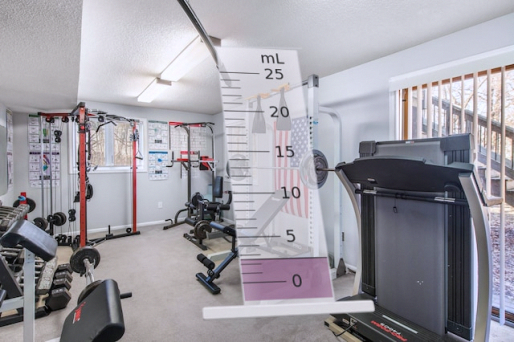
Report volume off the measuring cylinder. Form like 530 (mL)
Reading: 2.5 (mL)
